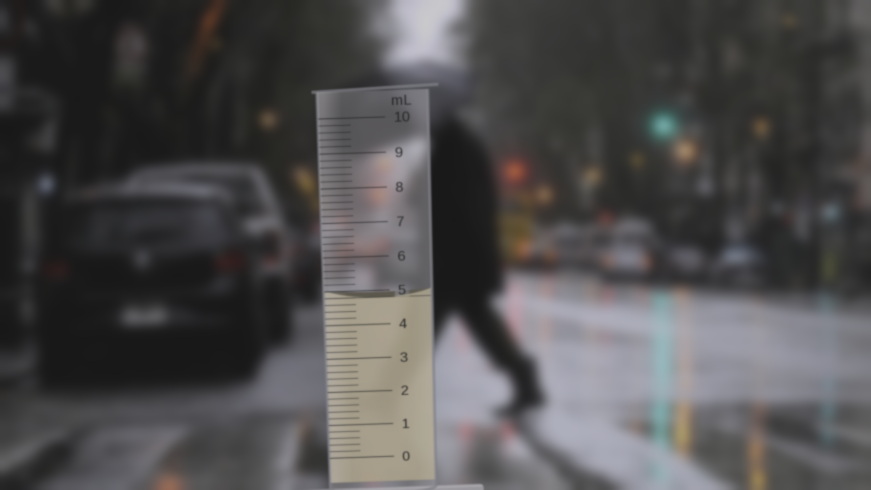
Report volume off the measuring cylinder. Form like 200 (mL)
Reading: 4.8 (mL)
